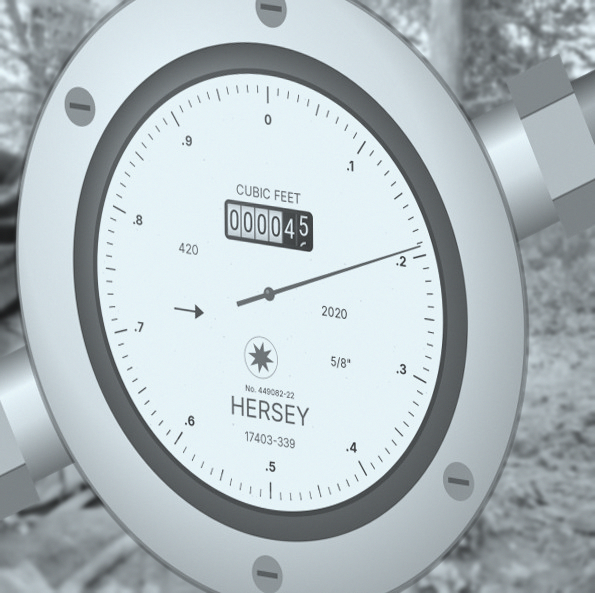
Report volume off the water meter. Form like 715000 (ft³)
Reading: 45.19 (ft³)
